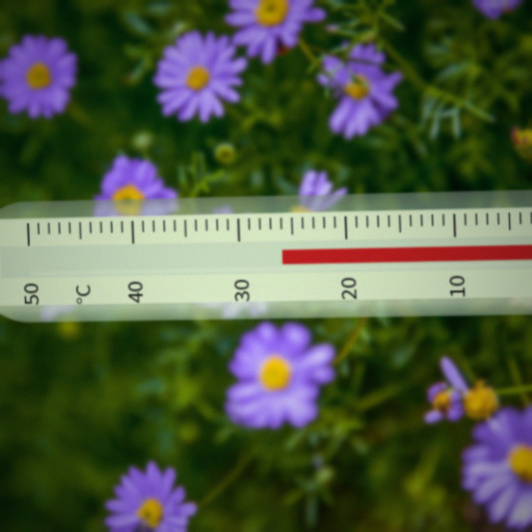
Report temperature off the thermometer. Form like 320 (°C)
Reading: 26 (°C)
